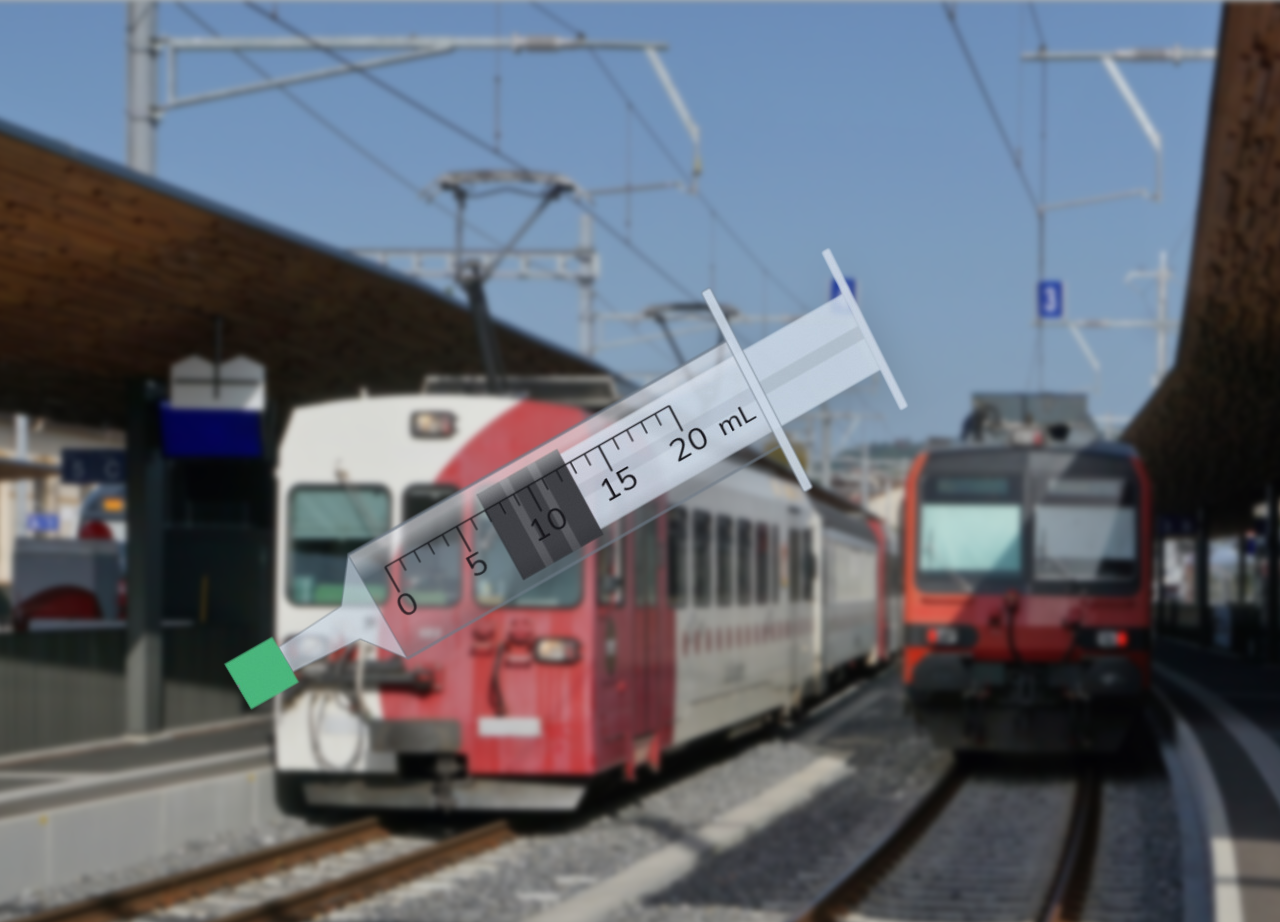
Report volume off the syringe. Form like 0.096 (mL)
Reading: 7 (mL)
